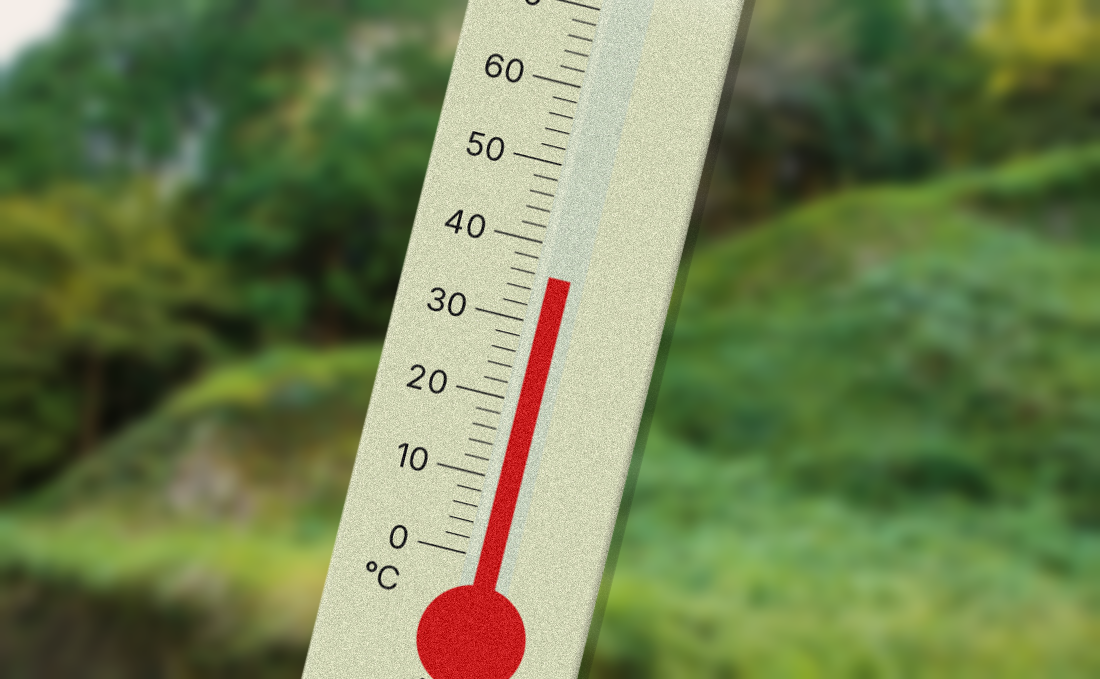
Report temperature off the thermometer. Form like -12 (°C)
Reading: 36 (°C)
